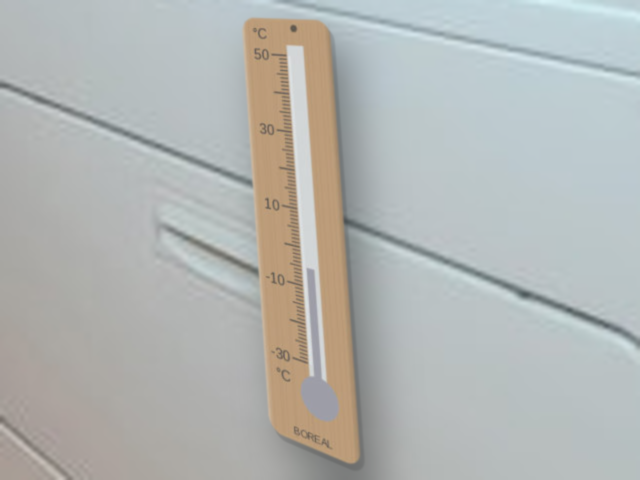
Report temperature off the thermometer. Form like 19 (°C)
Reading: -5 (°C)
